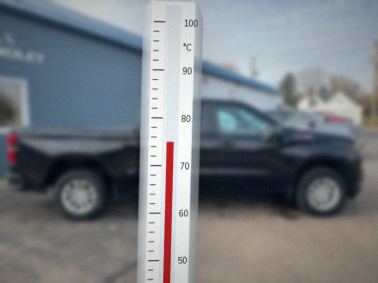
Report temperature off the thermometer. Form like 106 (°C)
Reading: 75 (°C)
